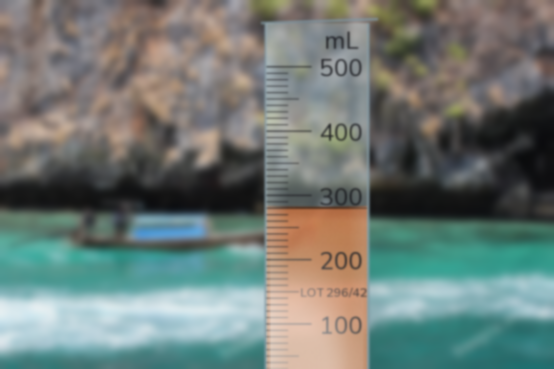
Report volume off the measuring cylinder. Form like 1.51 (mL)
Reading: 280 (mL)
